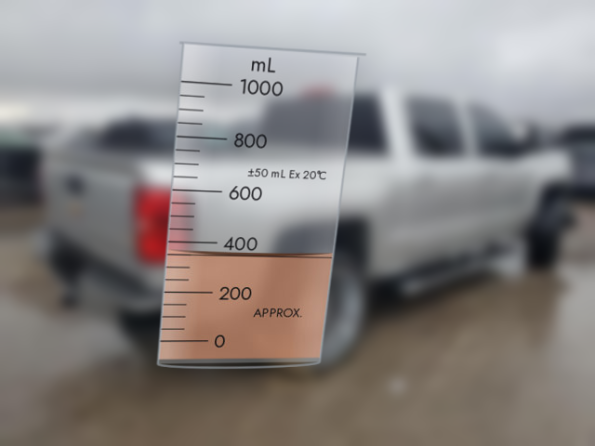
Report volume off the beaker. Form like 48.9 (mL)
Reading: 350 (mL)
